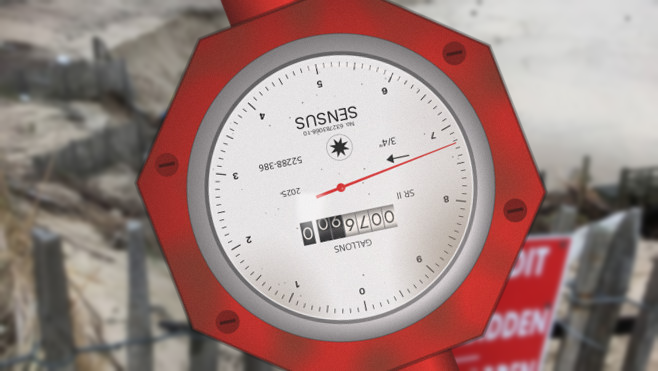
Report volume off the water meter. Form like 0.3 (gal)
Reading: 76897.2 (gal)
